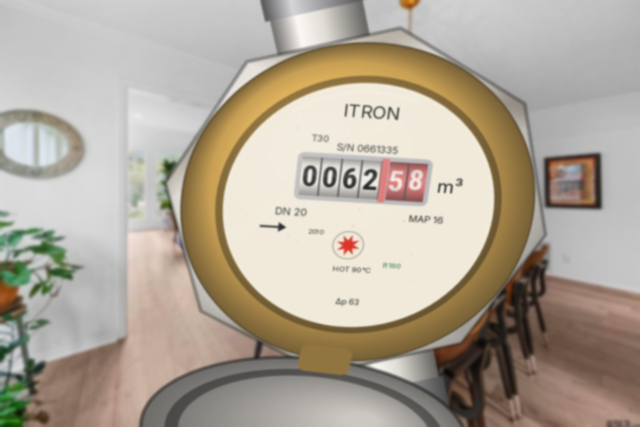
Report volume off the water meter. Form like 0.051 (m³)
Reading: 62.58 (m³)
